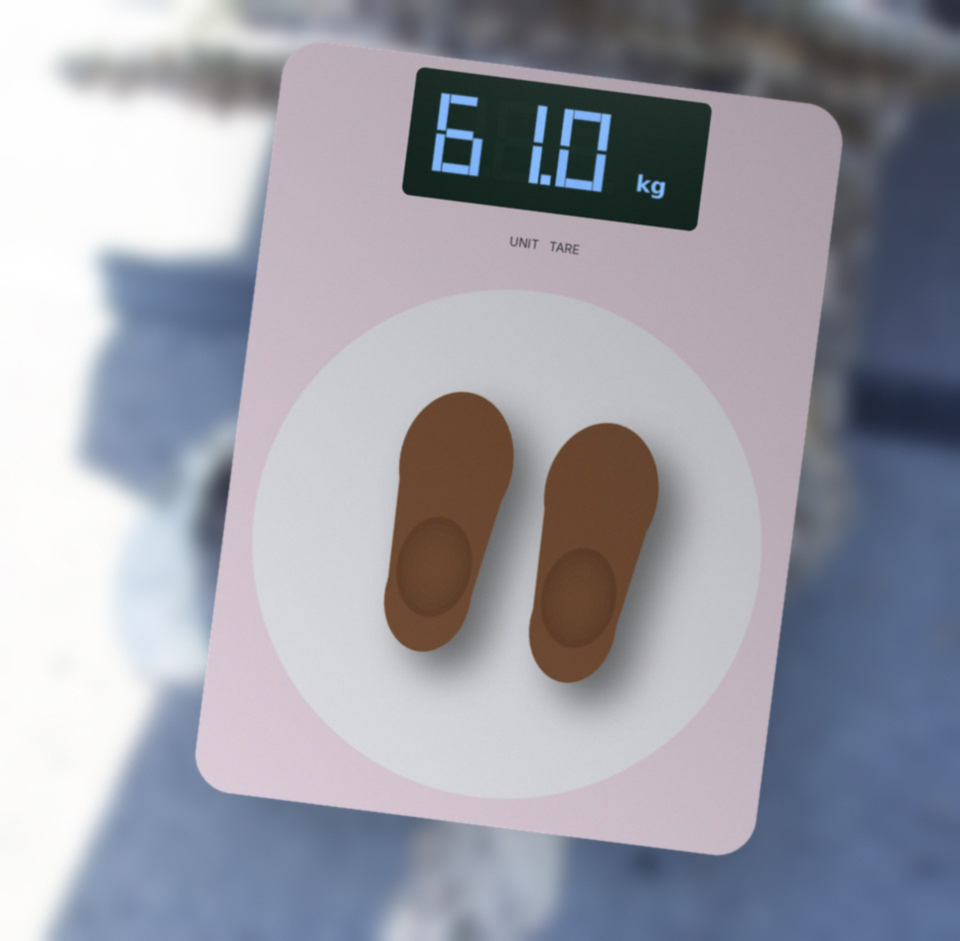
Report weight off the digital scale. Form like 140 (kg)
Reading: 61.0 (kg)
